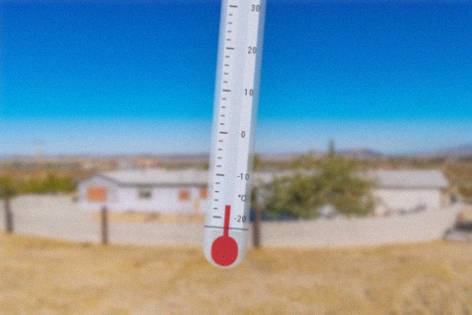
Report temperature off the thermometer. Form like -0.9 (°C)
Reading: -17 (°C)
